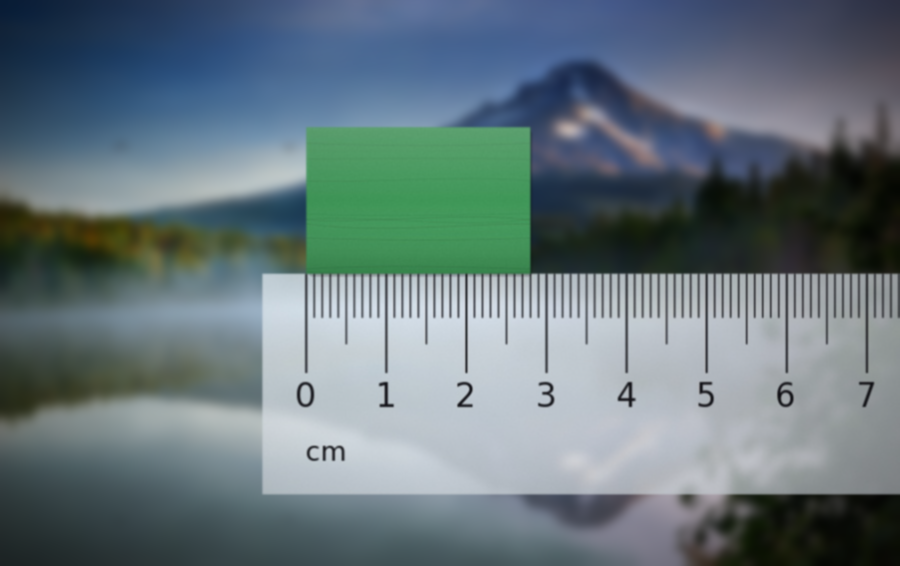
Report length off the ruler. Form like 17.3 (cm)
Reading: 2.8 (cm)
